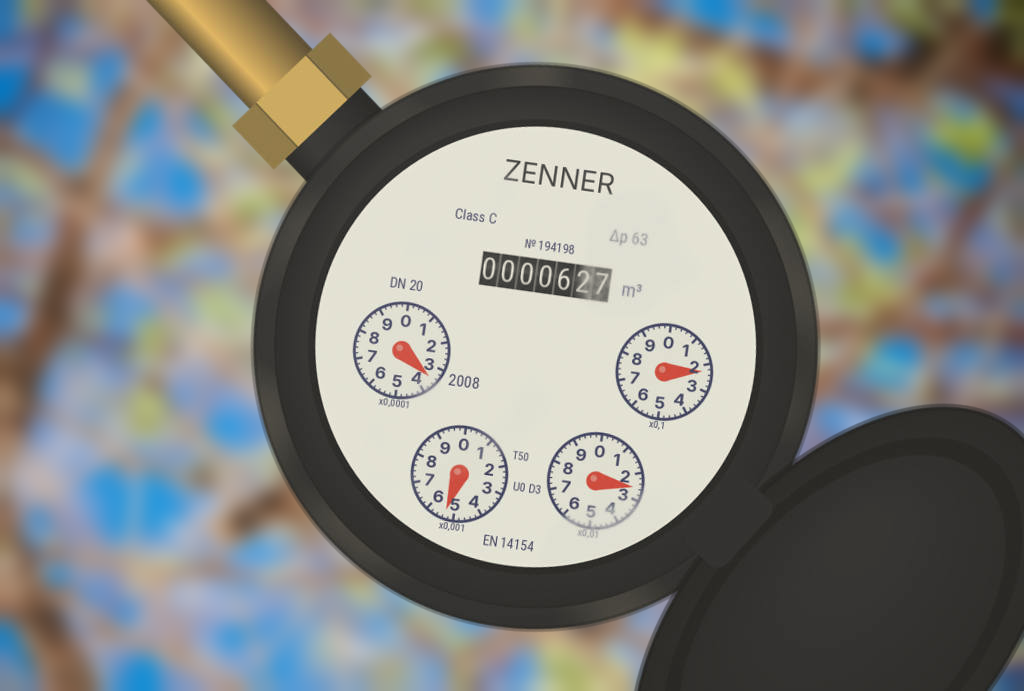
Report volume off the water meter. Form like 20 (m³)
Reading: 627.2253 (m³)
